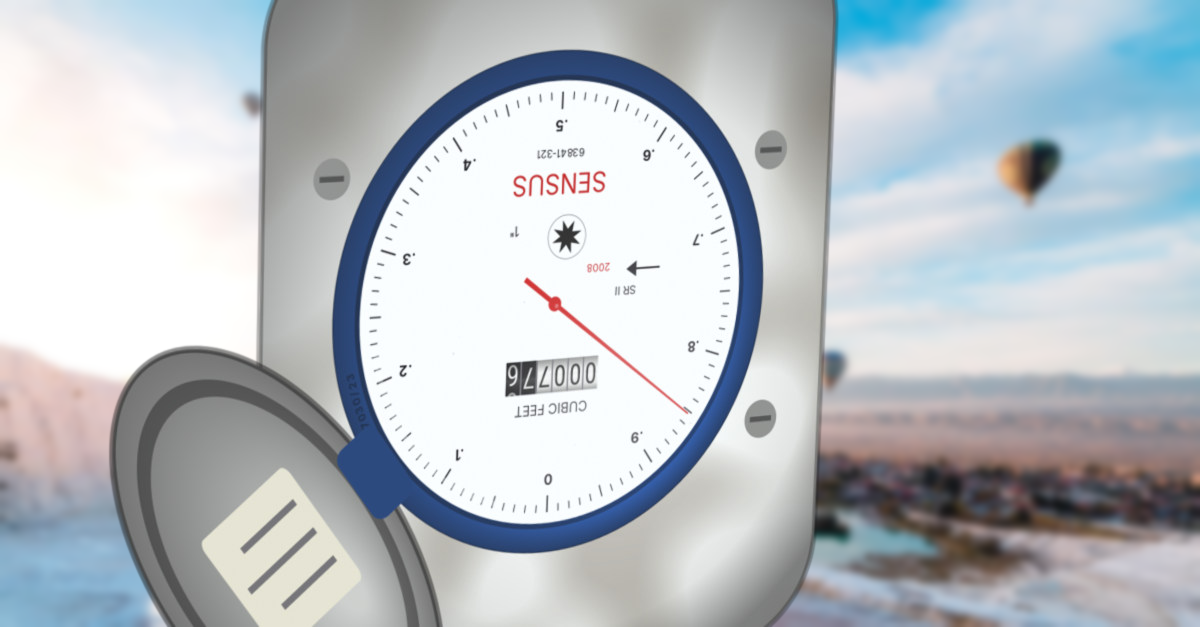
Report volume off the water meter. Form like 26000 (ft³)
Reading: 775.85 (ft³)
